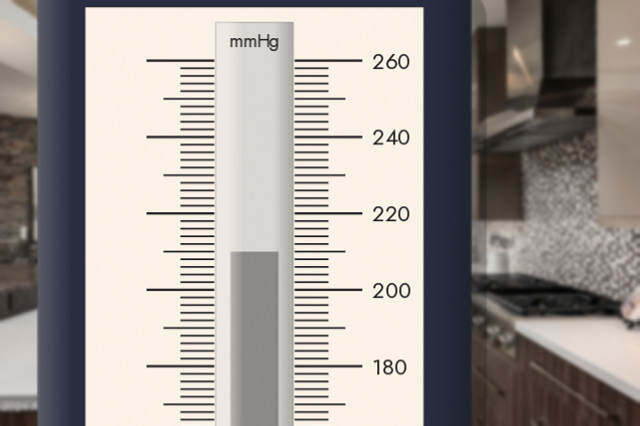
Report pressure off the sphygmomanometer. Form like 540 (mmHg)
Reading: 210 (mmHg)
